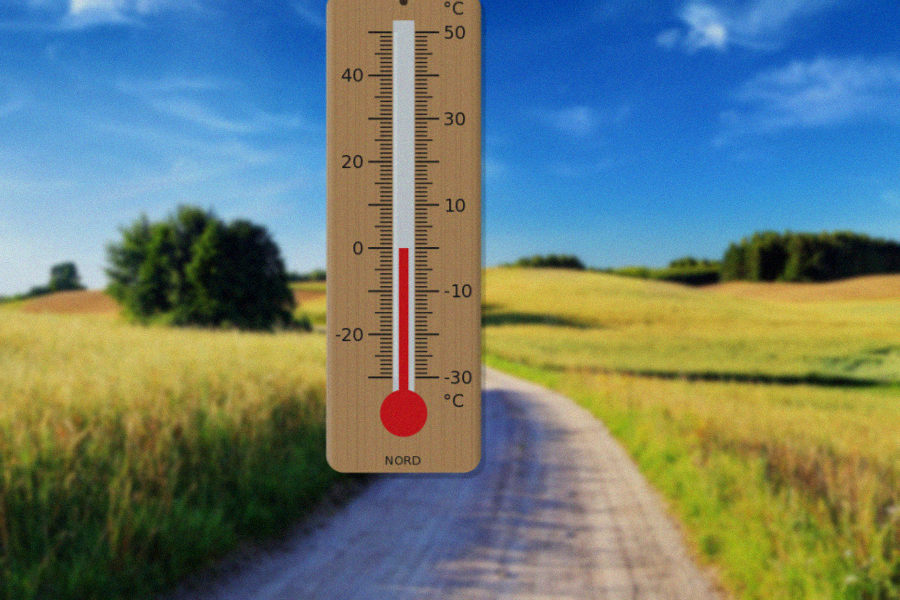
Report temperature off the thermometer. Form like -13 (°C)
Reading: 0 (°C)
